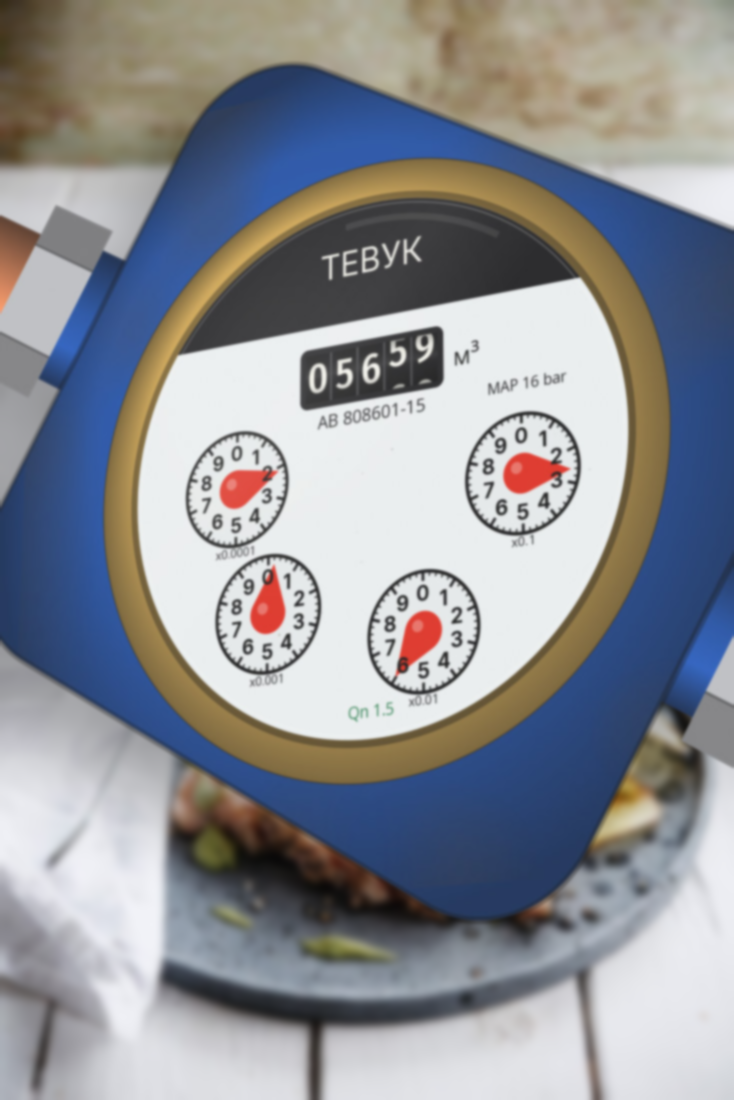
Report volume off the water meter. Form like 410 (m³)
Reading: 5659.2602 (m³)
